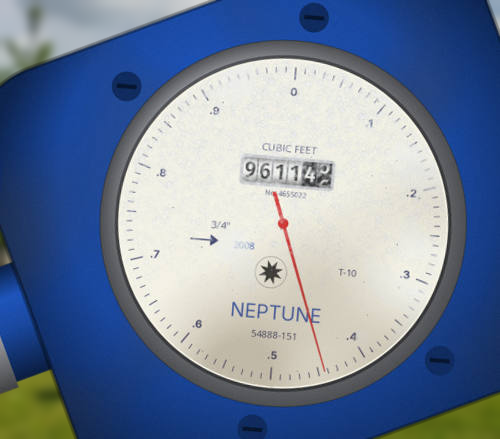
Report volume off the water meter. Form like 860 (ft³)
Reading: 961145.44 (ft³)
